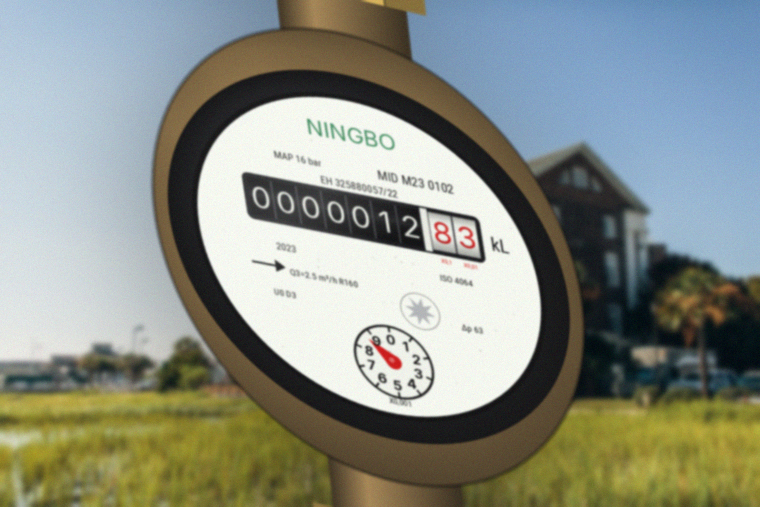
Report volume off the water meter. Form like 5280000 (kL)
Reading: 12.838 (kL)
